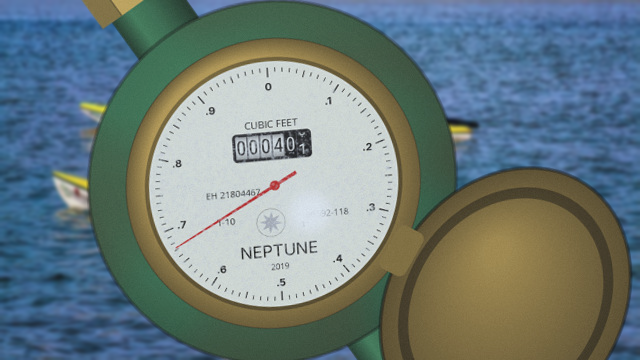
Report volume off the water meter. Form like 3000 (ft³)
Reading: 400.67 (ft³)
